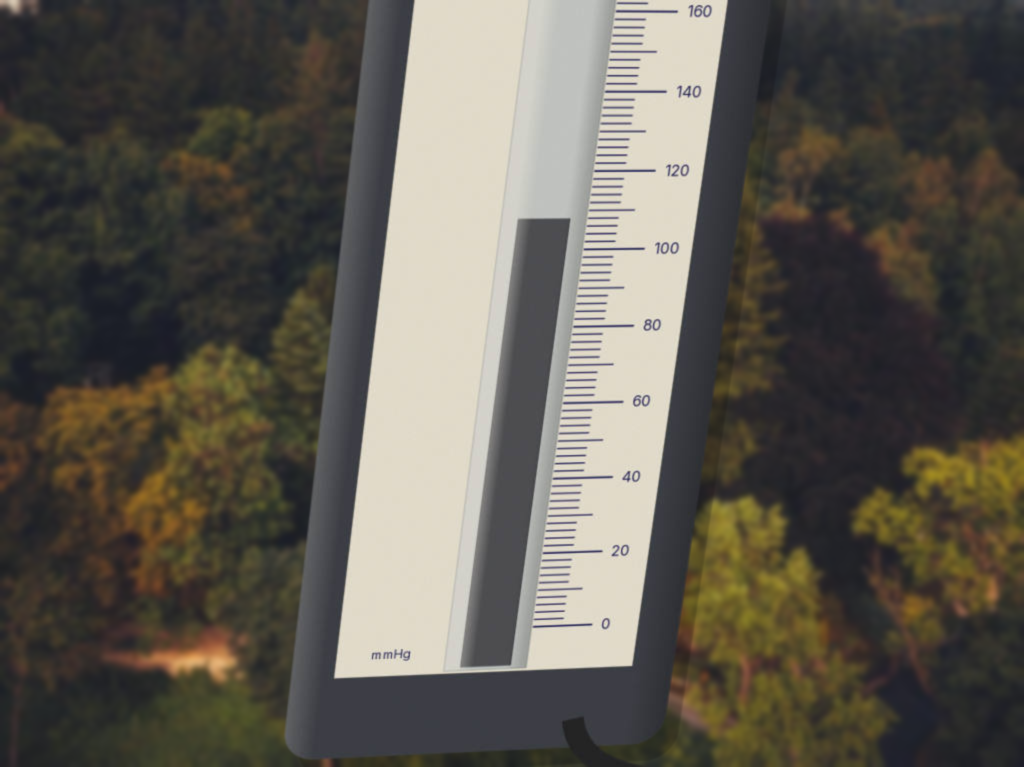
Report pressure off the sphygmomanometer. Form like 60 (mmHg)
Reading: 108 (mmHg)
